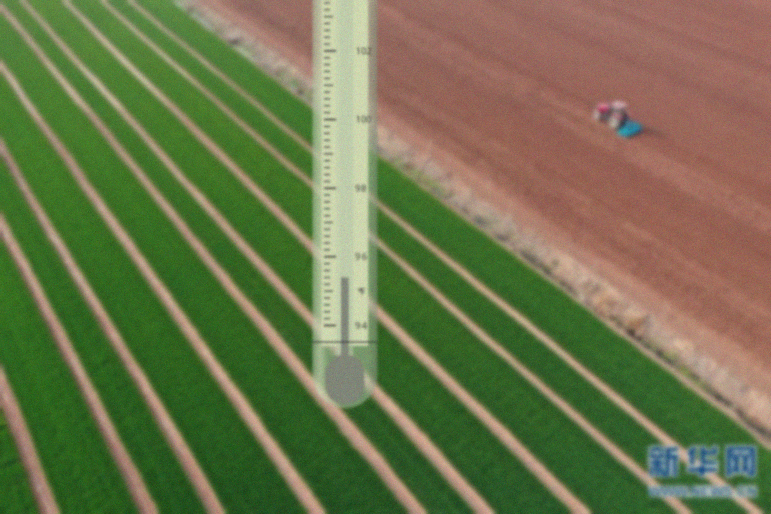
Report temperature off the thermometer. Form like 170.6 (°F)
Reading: 95.4 (°F)
